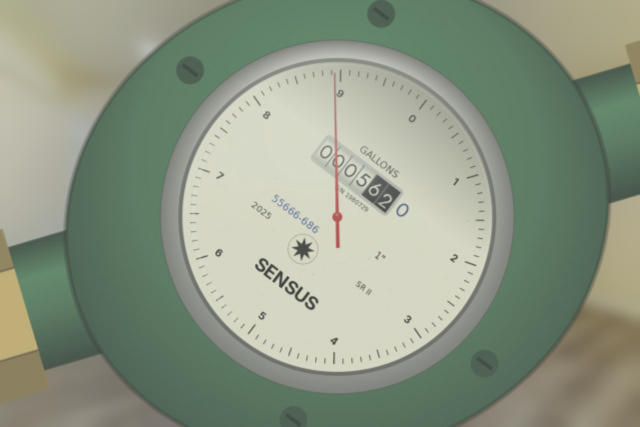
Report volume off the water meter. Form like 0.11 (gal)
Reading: 5618.9 (gal)
